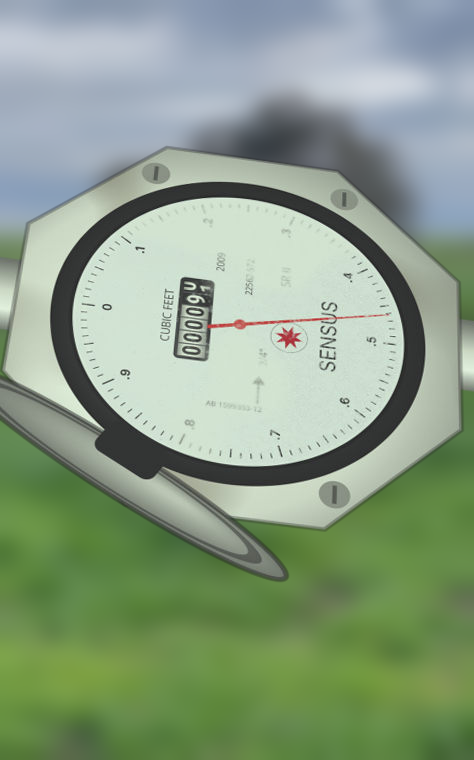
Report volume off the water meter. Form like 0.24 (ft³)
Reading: 90.46 (ft³)
